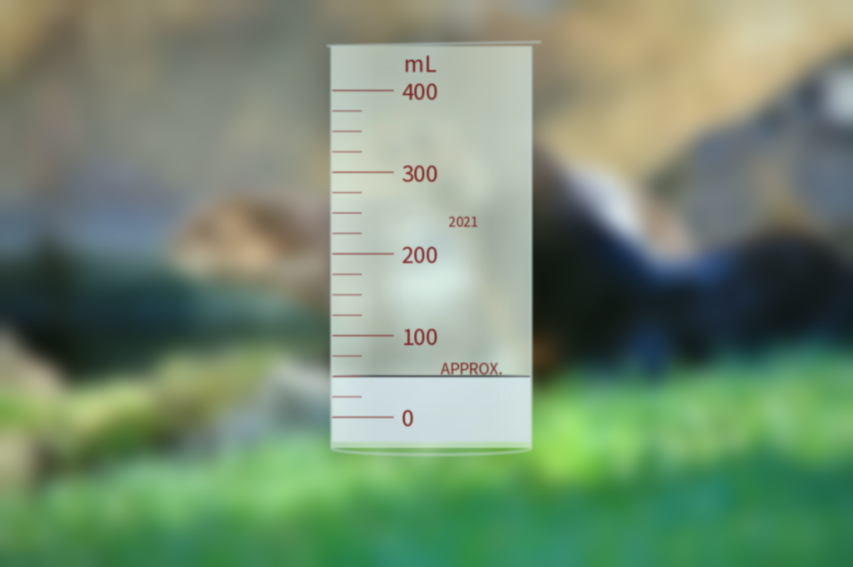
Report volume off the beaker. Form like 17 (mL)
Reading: 50 (mL)
